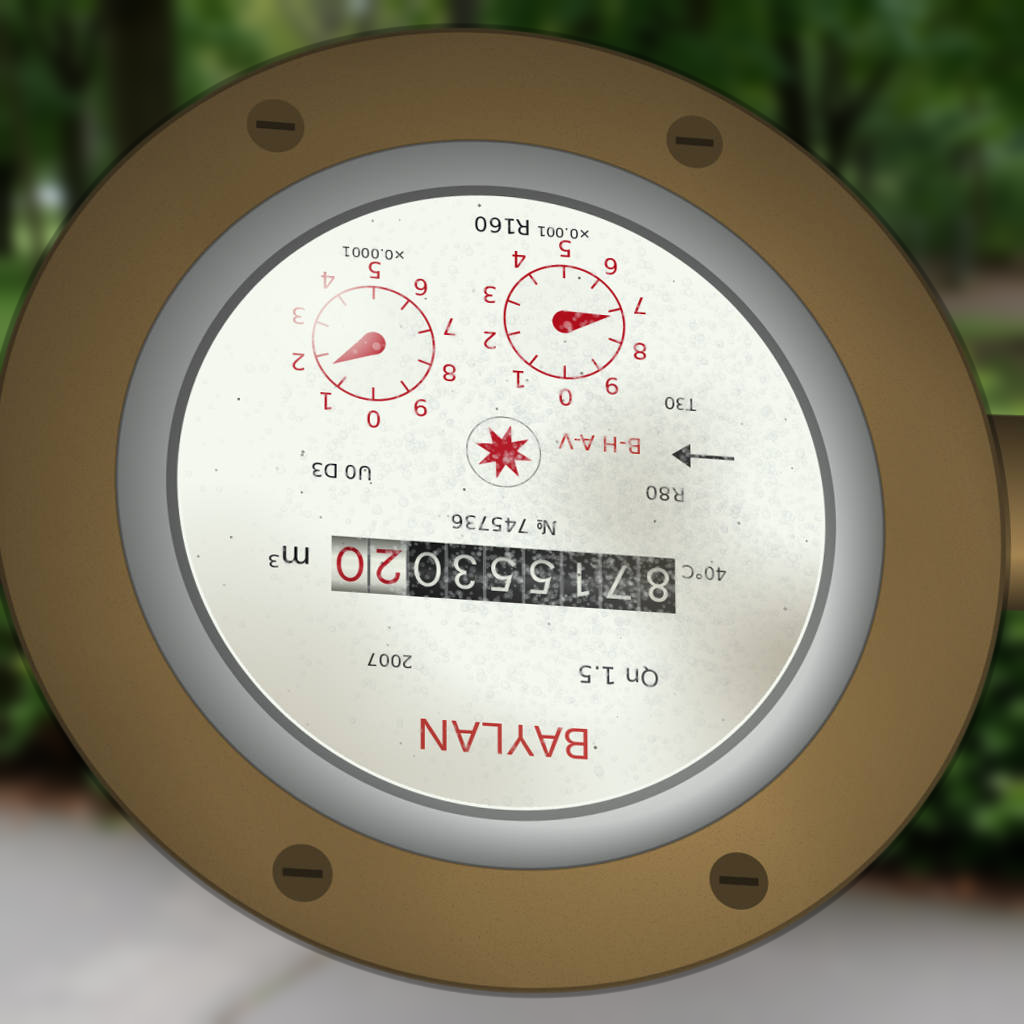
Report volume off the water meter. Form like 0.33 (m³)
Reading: 8715530.2071 (m³)
